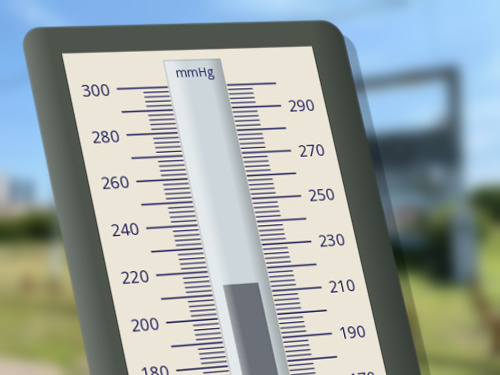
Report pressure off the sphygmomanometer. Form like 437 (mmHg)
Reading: 214 (mmHg)
